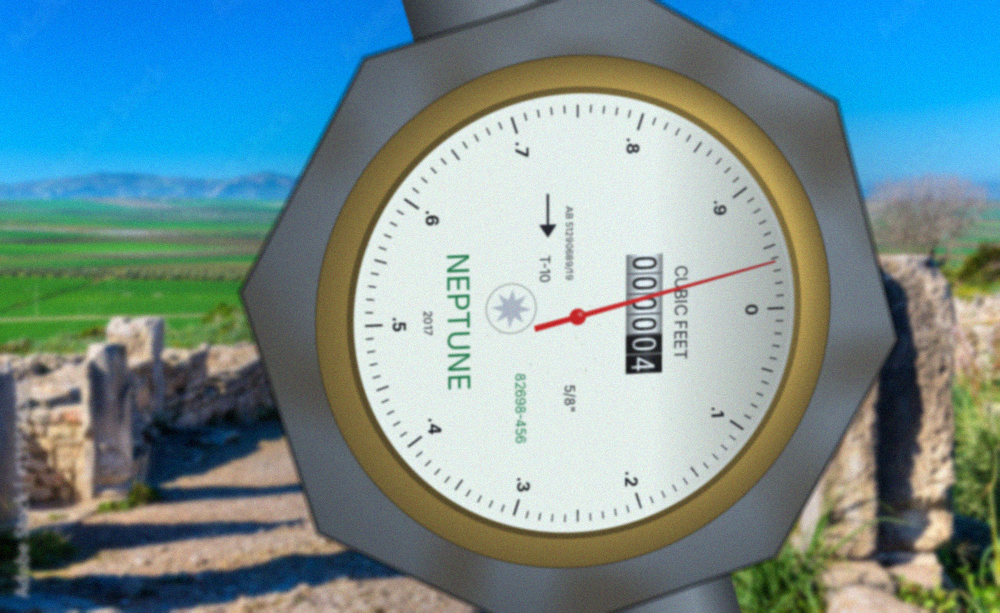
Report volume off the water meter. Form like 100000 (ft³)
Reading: 3.96 (ft³)
